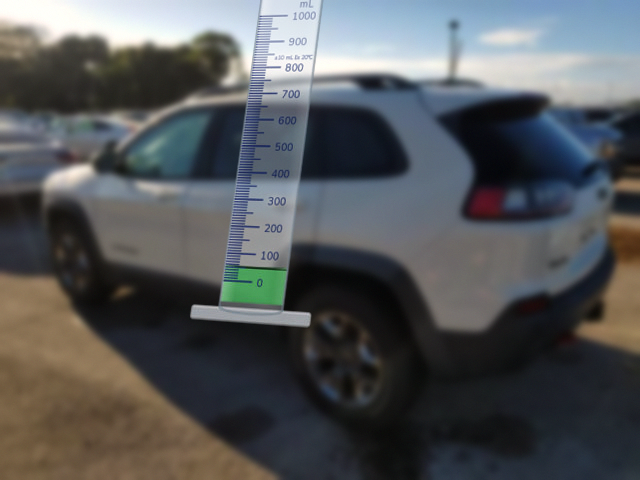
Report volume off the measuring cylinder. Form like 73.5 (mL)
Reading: 50 (mL)
